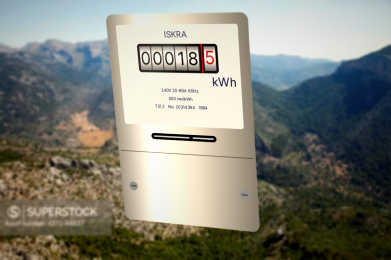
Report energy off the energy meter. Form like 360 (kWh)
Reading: 18.5 (kWh)
